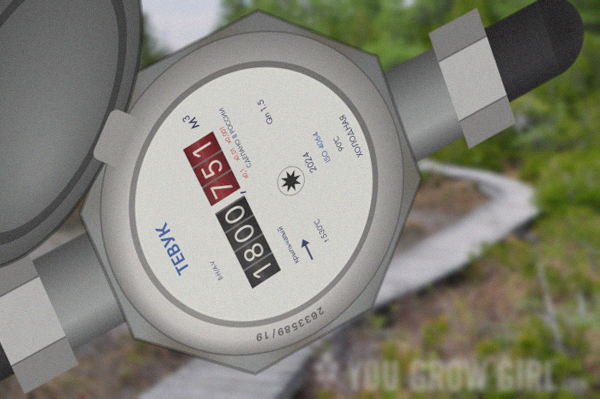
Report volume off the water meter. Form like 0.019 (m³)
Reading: 1800.751 (m³)
